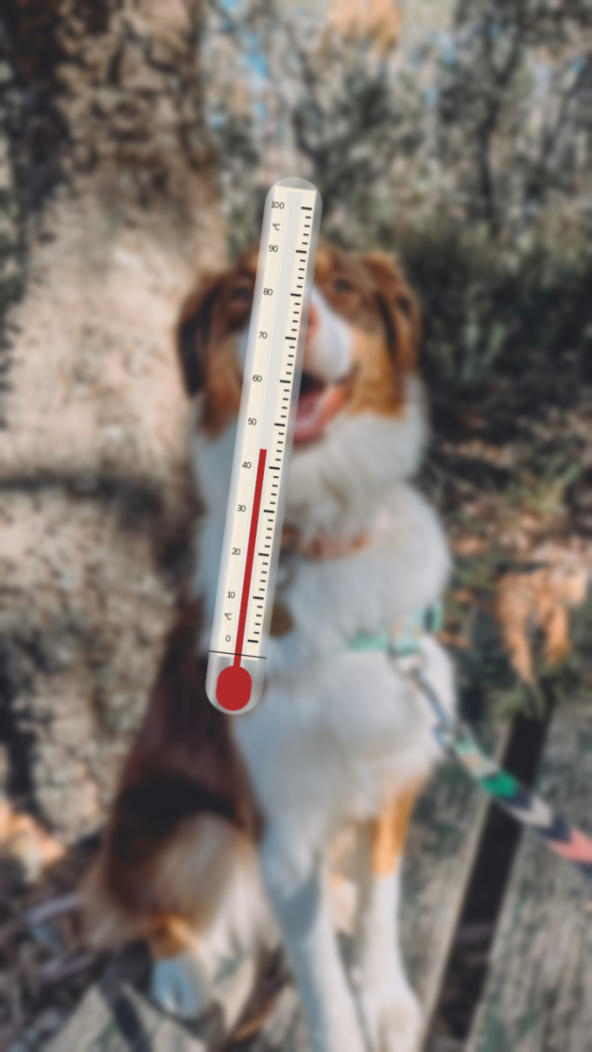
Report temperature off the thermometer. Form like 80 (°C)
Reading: 44 (°C)
